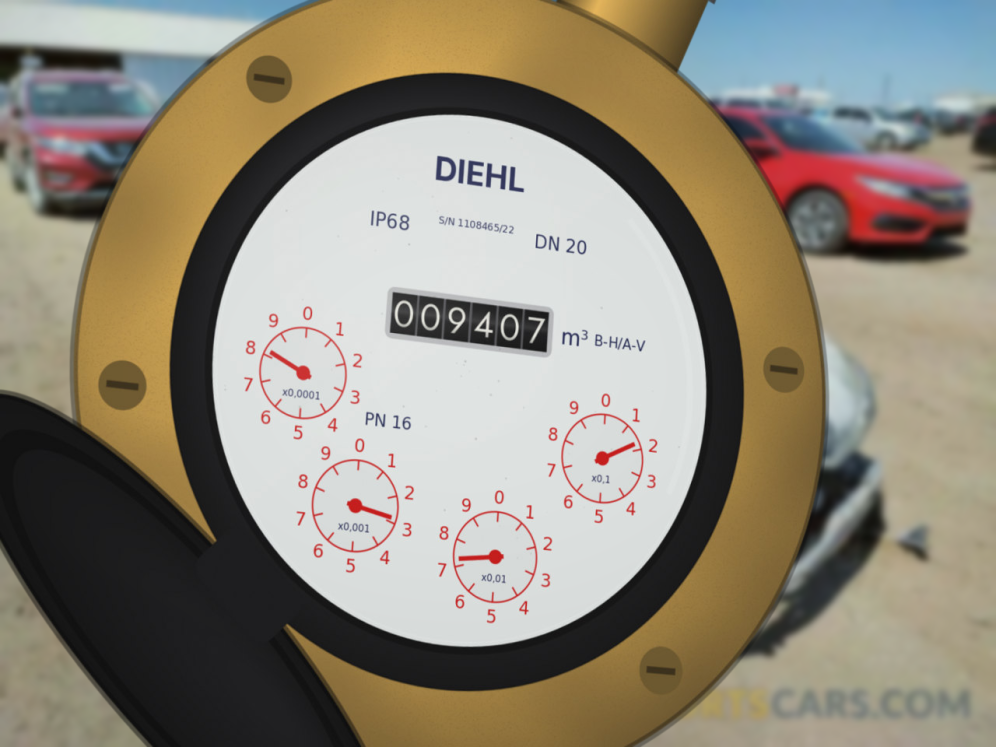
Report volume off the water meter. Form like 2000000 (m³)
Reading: 9407.1728 (m³)
